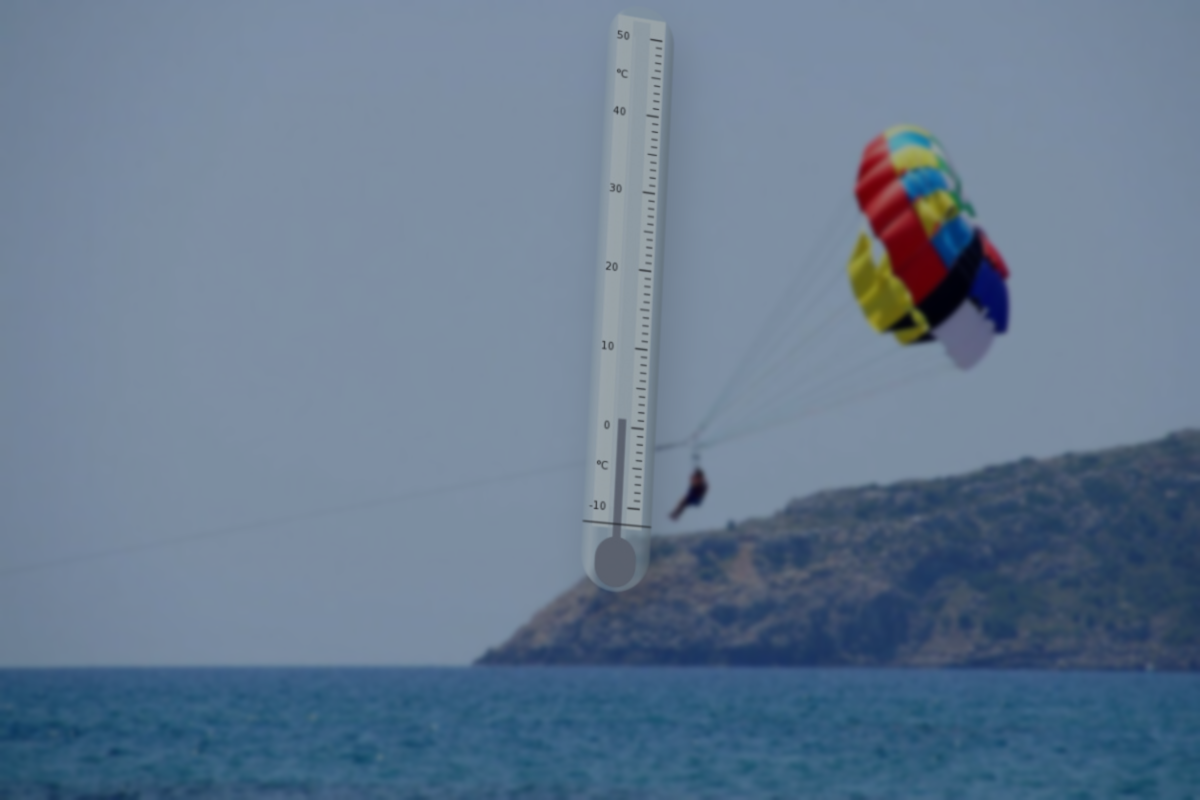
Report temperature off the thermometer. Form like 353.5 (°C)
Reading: 1 (°C)
